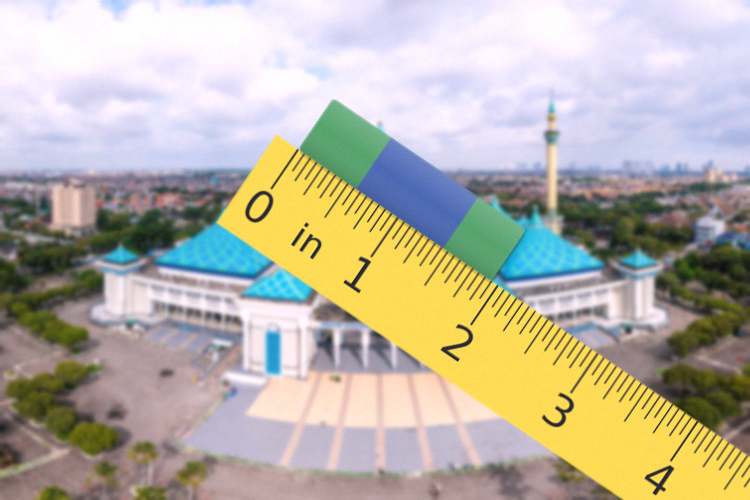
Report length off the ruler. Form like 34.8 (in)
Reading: 1.9375 (in)
